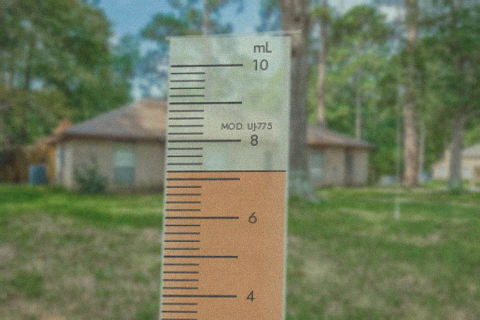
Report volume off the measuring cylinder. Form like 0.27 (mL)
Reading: 7.2 (mL)
